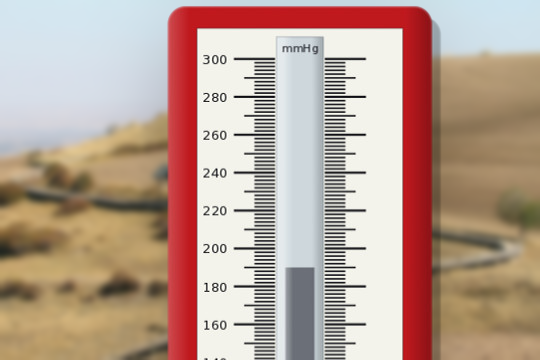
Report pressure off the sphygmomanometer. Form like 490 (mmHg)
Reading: 190 (mmHg)
